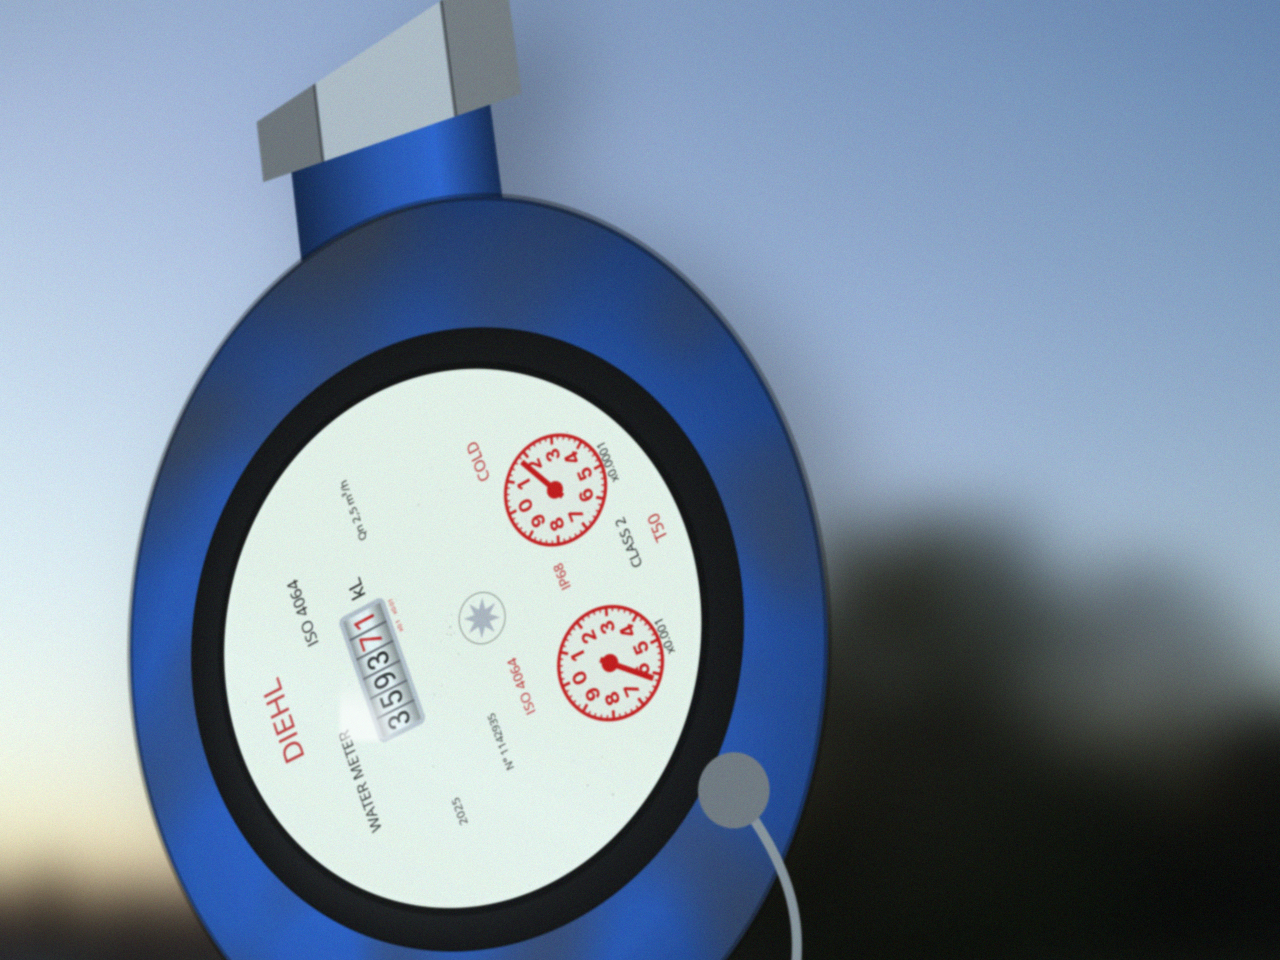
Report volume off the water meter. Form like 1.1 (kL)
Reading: 3593.7161 (kL)
